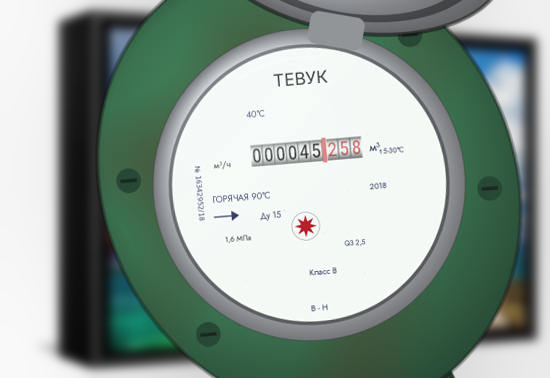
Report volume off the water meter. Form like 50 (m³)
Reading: 45.258 (m³)
